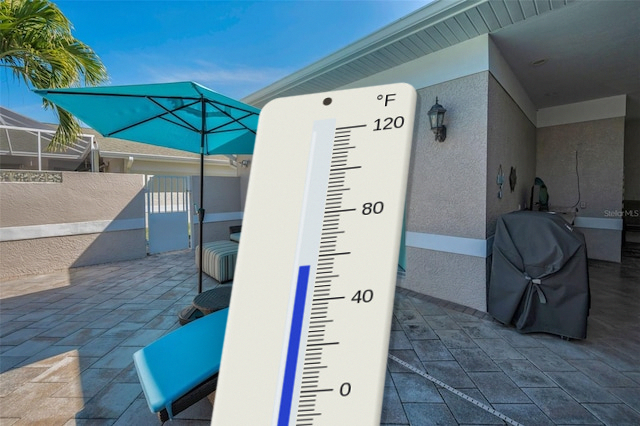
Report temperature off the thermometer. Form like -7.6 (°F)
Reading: 56 (°F)
